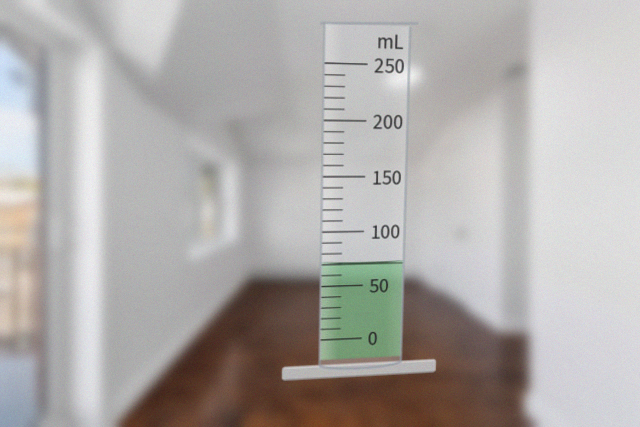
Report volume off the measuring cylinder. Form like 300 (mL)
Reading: 70 (mL)
